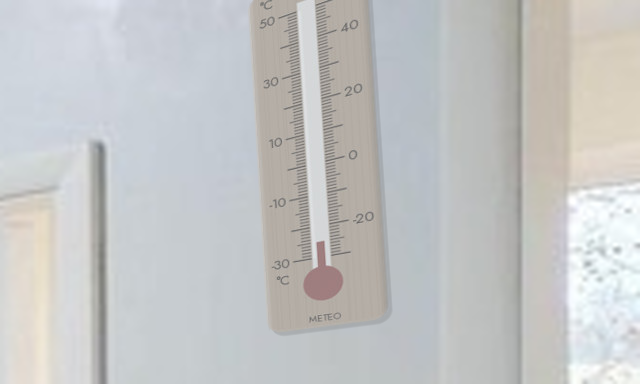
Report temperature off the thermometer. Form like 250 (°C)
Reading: -25 (°C)
